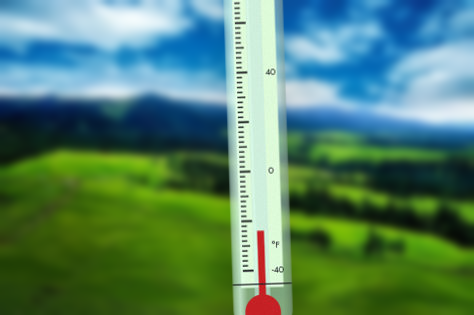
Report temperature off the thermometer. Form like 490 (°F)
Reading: -24 (°F)
